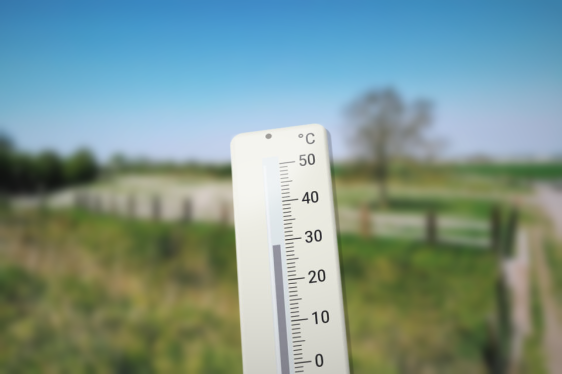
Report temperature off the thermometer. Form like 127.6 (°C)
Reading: 29 (°C)
